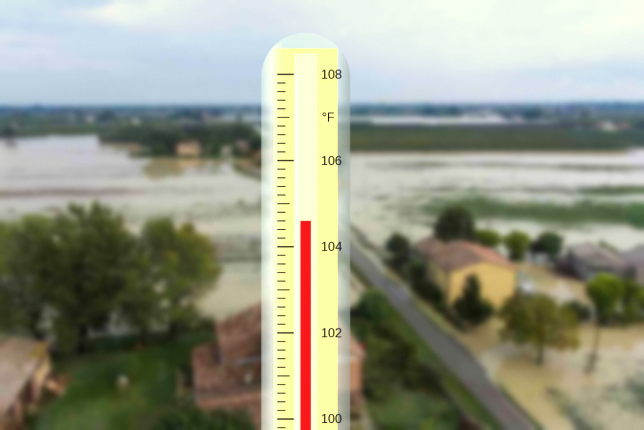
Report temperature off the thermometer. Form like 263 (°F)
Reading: 104.6 (°F)
